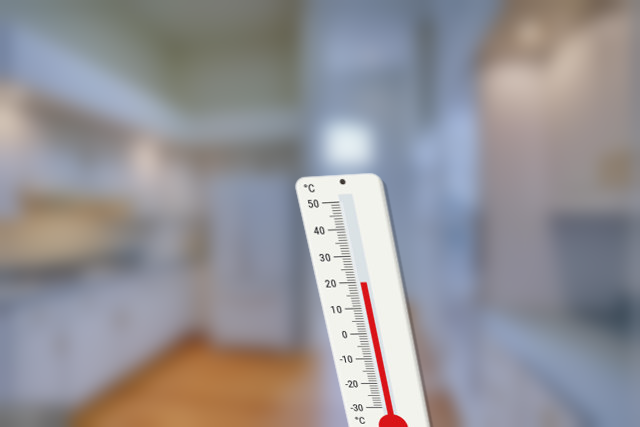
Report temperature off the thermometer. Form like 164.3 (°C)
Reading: 20 (°C)
